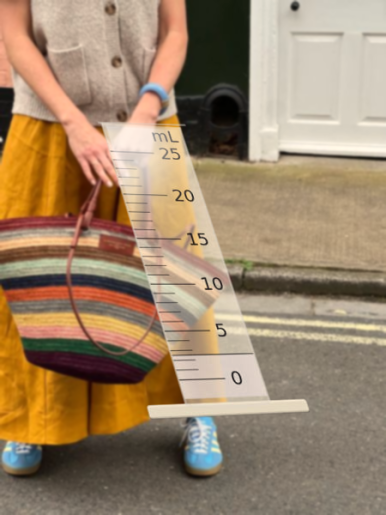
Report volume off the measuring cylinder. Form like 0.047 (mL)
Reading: 2.5 (mL)
